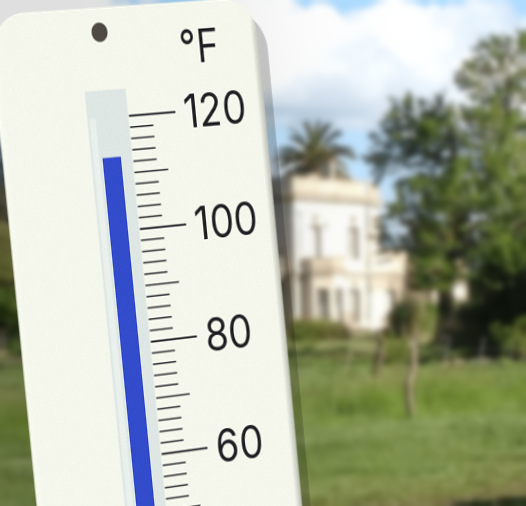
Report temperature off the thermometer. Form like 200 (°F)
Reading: 113 (°F)
